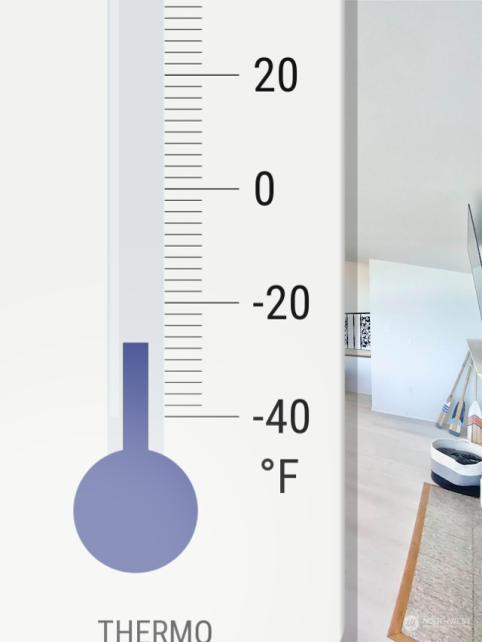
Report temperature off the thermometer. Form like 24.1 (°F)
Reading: -27 (°F)
